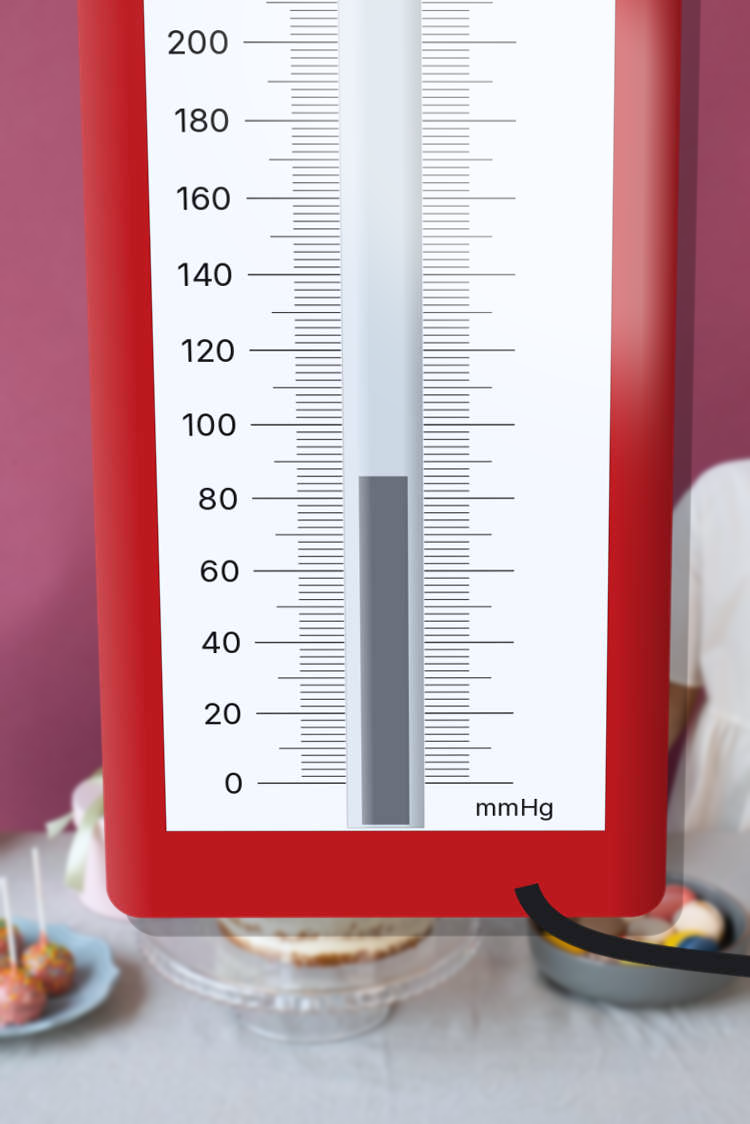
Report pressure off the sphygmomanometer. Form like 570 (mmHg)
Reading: 86 (mmHg)
